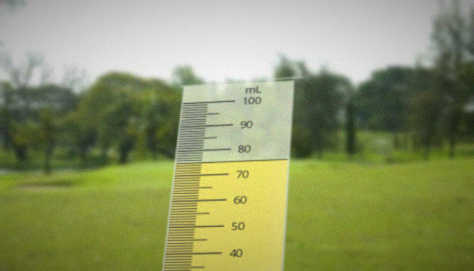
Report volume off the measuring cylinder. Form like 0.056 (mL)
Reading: 75 (mL)
